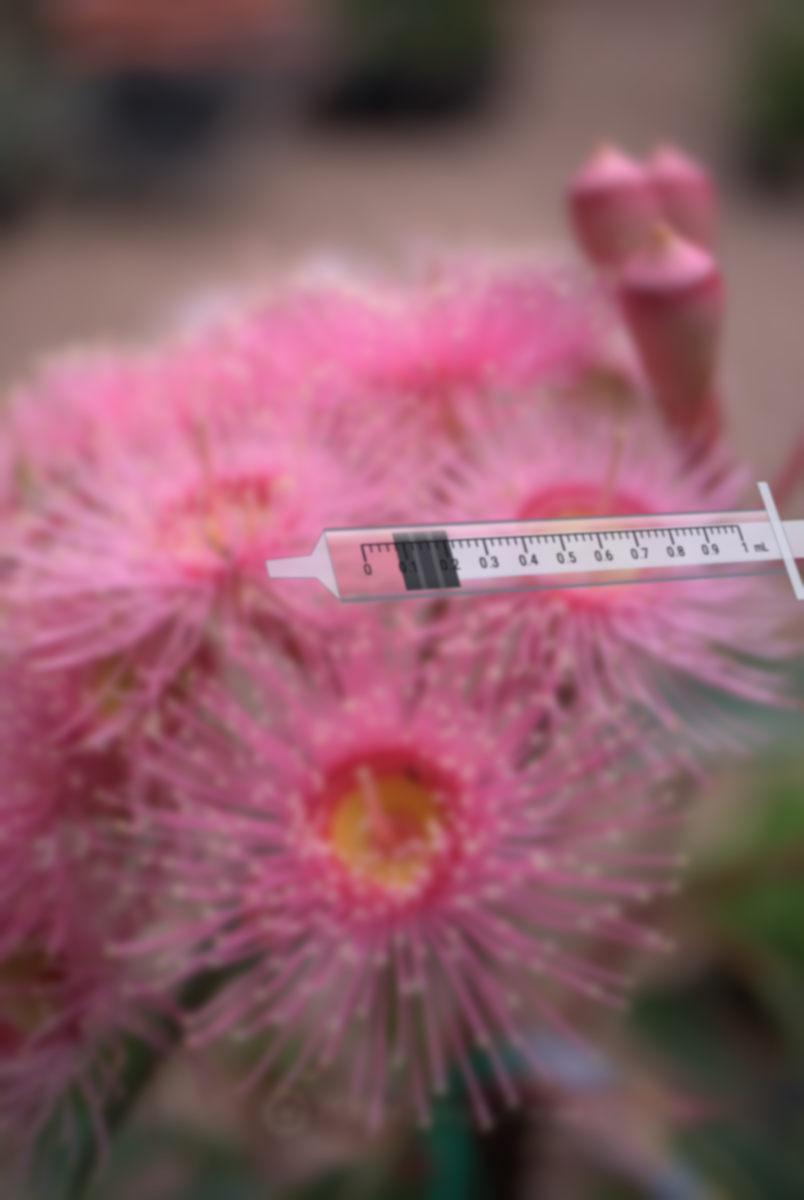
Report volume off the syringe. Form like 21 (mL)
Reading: 0.08 (mL)
